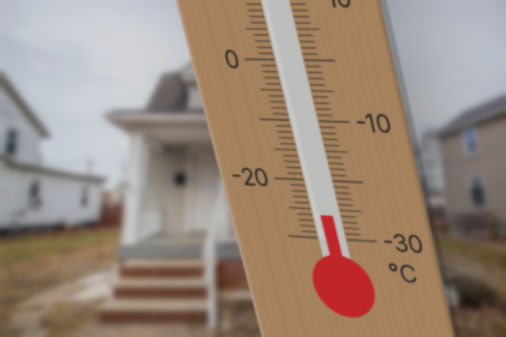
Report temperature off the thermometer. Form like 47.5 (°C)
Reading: -26 (°C)
